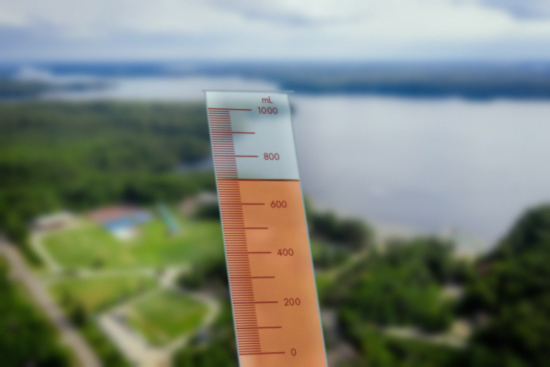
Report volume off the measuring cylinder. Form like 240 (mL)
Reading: 700 (mL)
